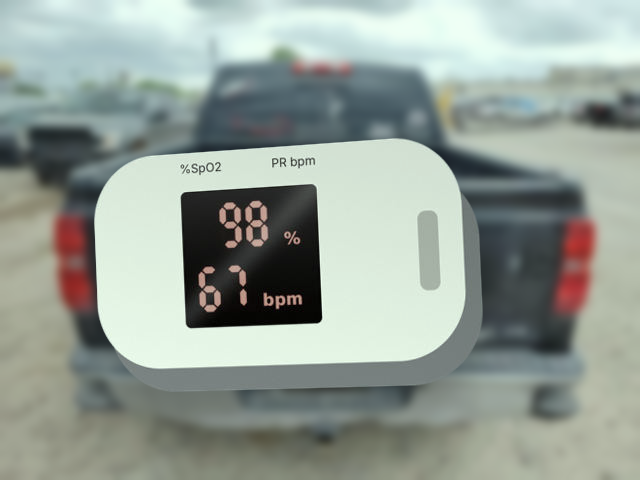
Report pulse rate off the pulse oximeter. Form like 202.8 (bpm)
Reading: 67 (bpm)
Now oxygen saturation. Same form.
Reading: 98 (%)
